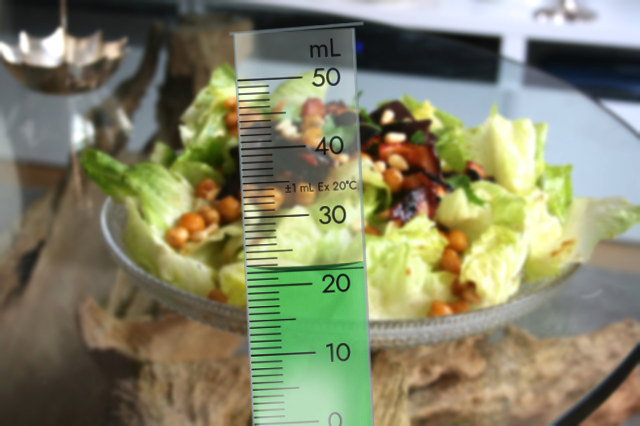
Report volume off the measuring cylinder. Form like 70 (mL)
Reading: 22 (mL)
